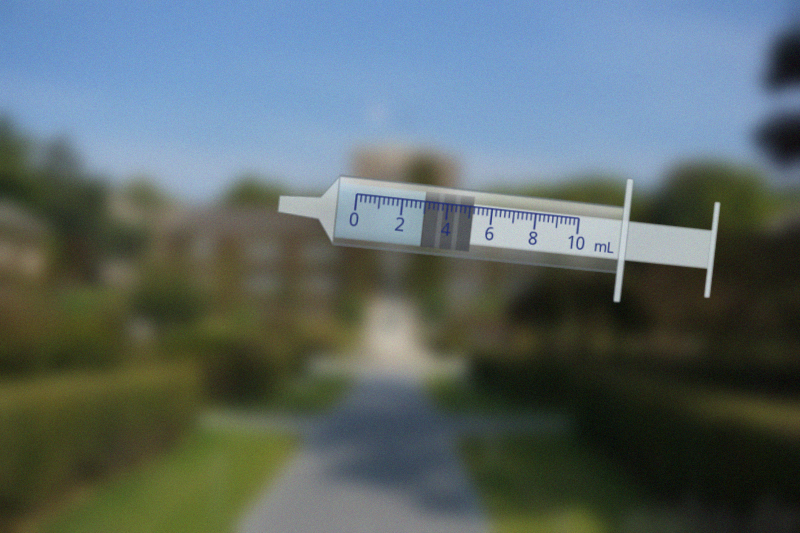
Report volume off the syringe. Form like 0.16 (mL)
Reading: 3 (mL)
